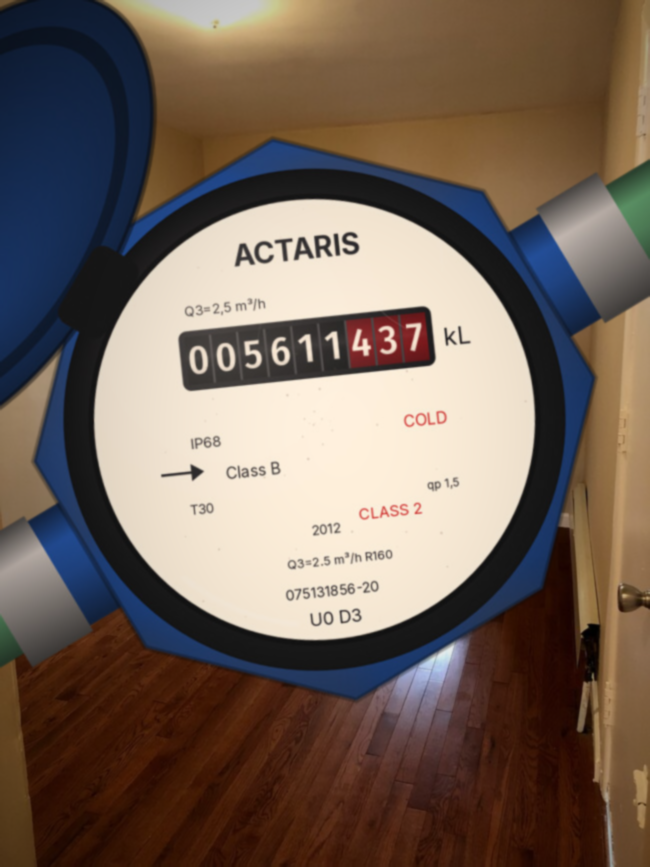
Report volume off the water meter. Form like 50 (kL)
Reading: 5611.437 (kL)
